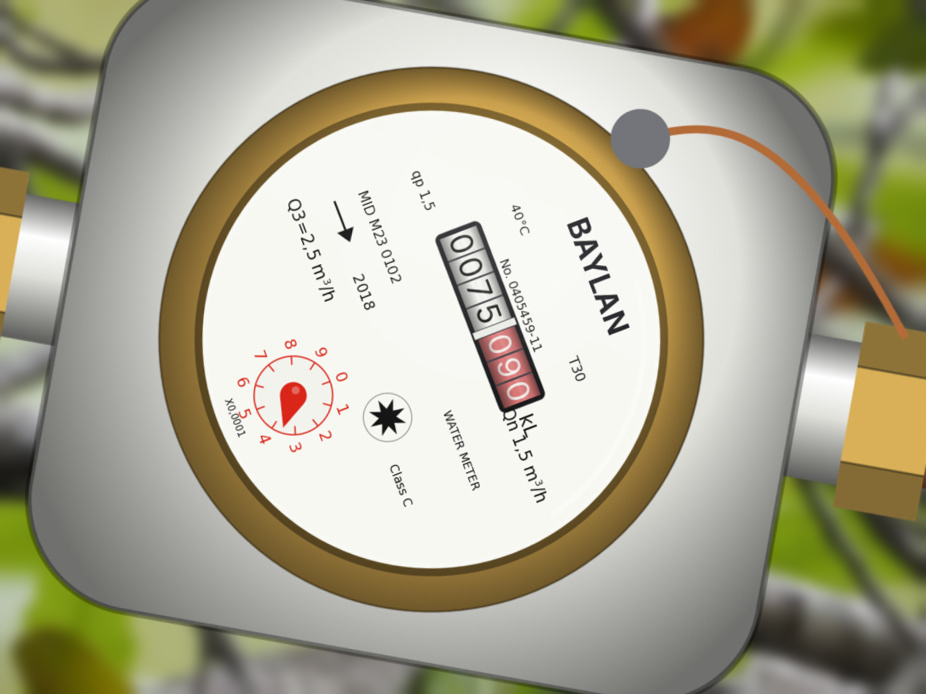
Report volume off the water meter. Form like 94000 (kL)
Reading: 75.0903 (kL)
